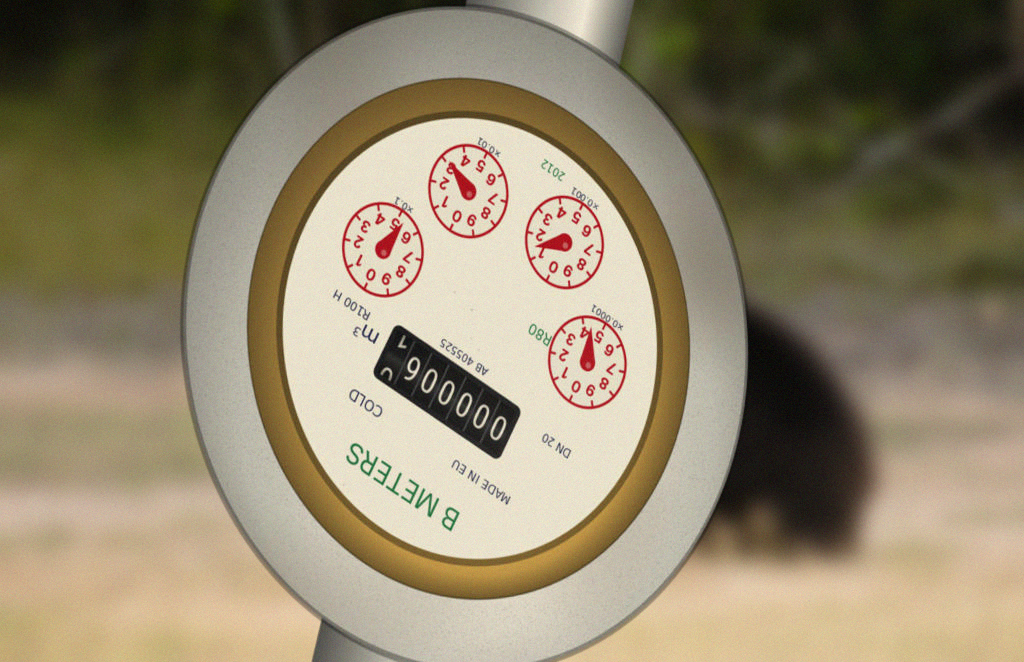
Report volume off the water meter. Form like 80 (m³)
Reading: 60.5314 (m³)
